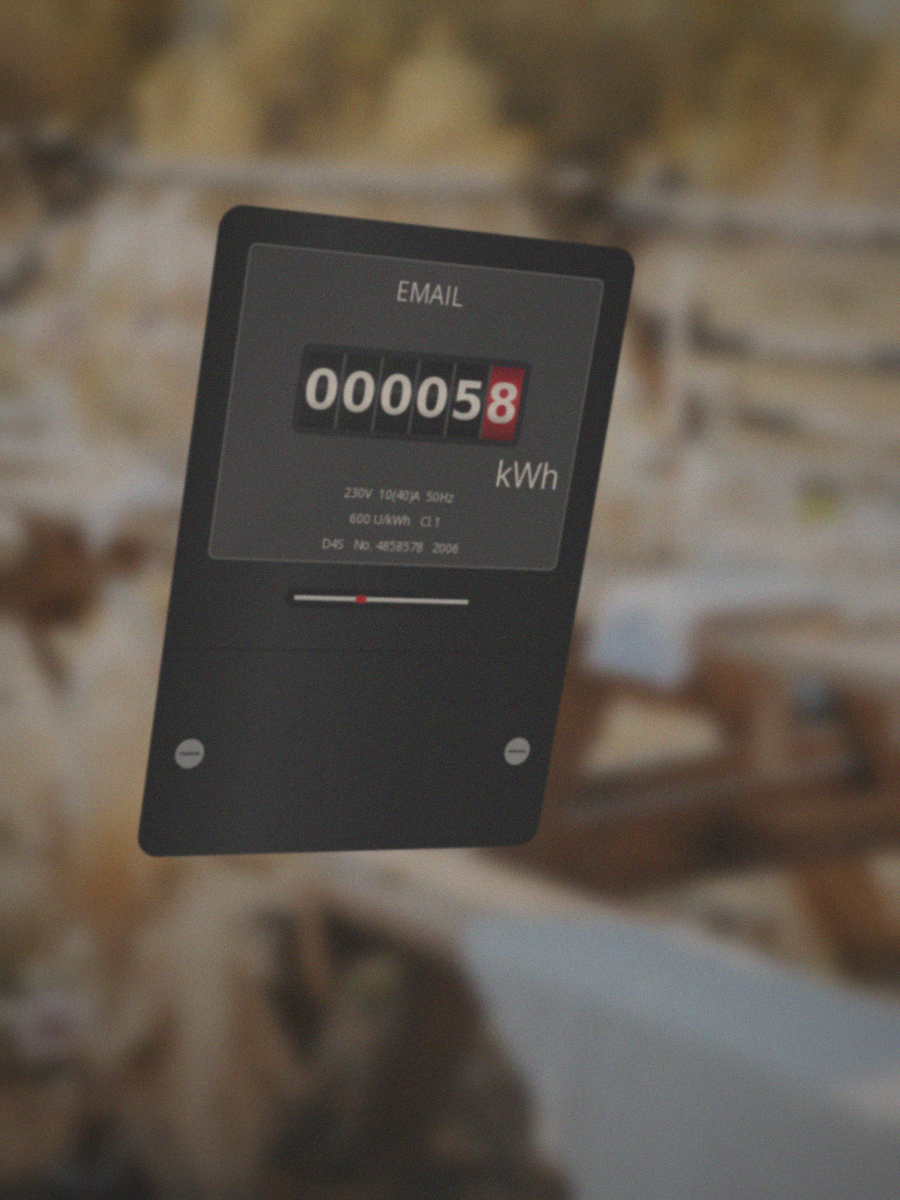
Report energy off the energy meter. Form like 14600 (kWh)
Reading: 5.8 (kWh)
